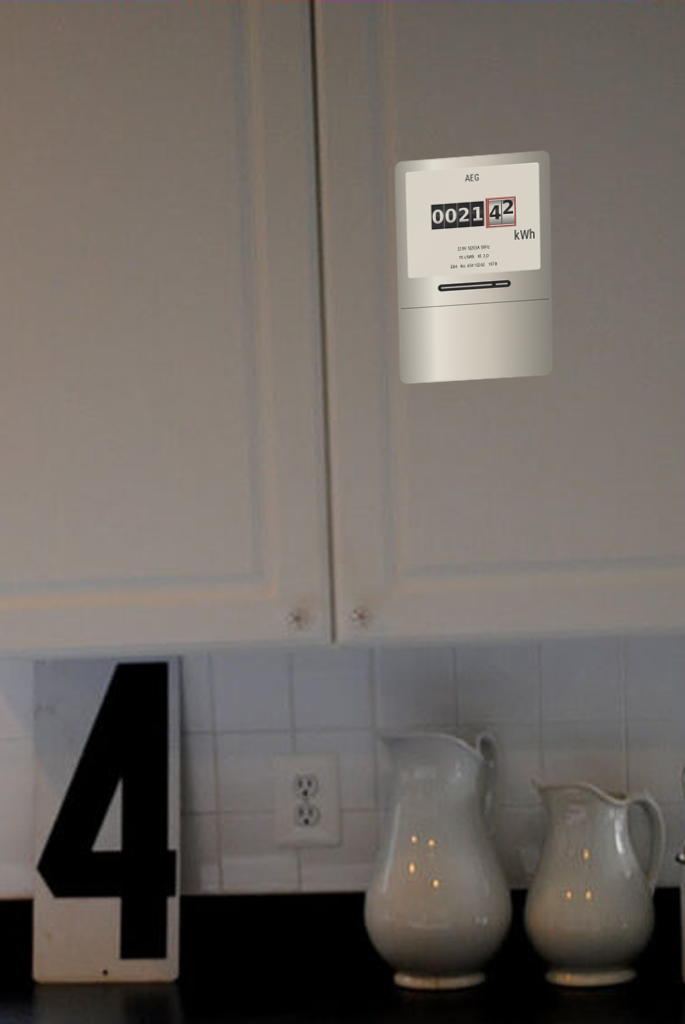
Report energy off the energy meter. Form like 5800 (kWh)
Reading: 21.42 (kWh)
